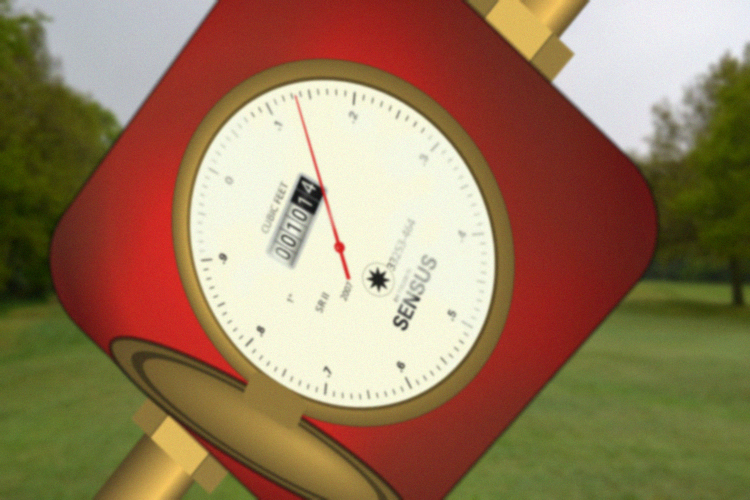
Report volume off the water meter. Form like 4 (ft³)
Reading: 1014.13 (ft³)
